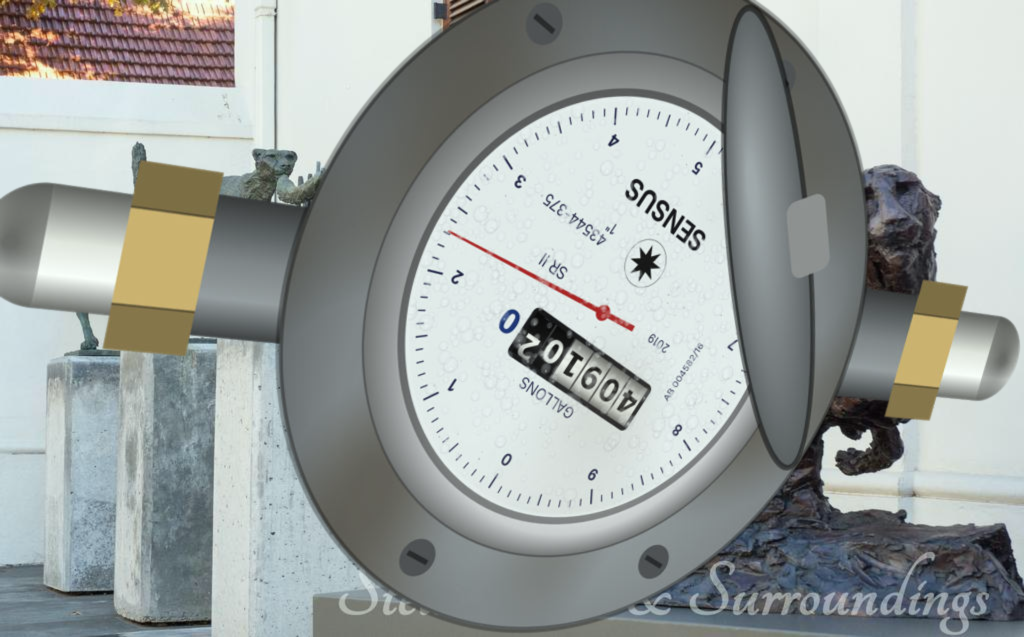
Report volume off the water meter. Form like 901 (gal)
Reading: 4091022.3 (gal)
